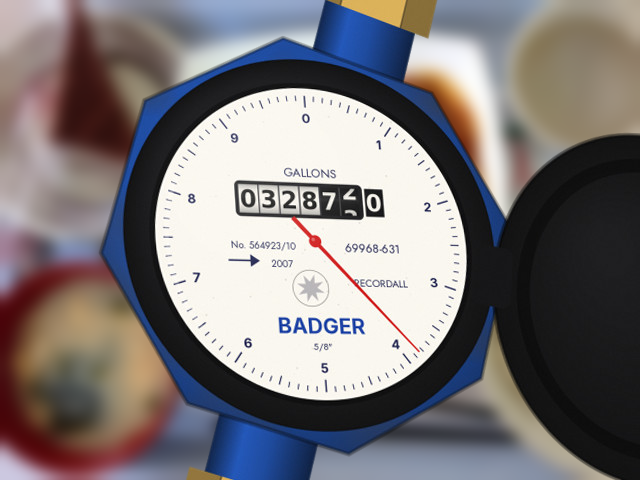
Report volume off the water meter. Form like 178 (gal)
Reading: 328723.8 (gal)
